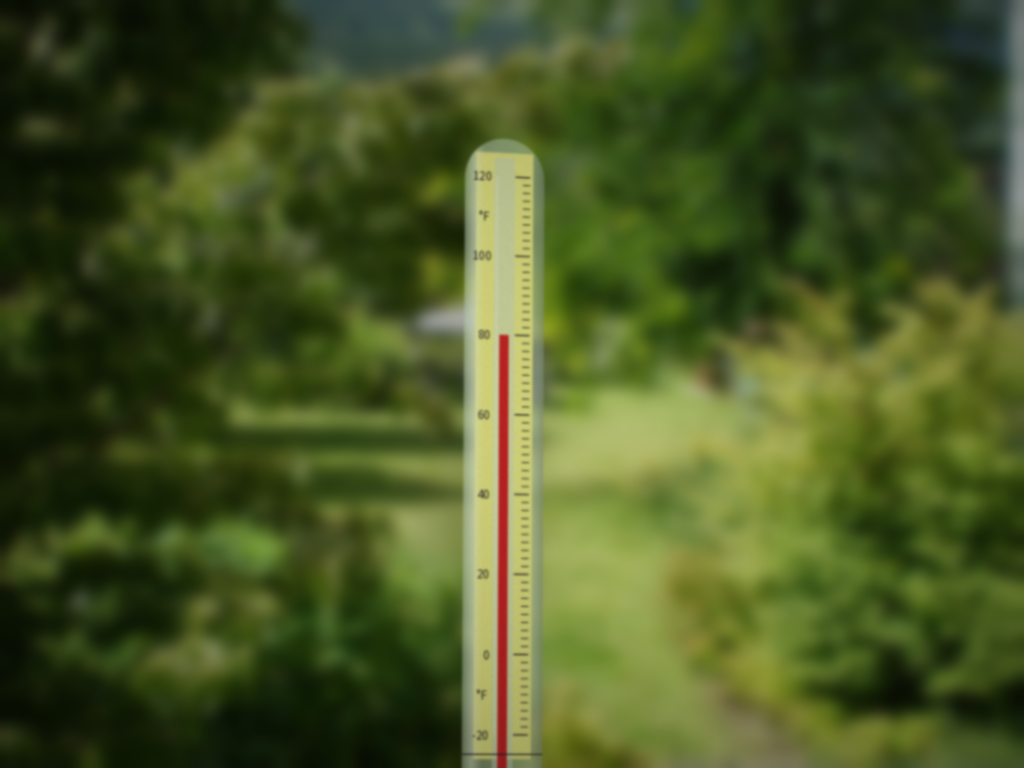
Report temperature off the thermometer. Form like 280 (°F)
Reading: 80 (°F)
